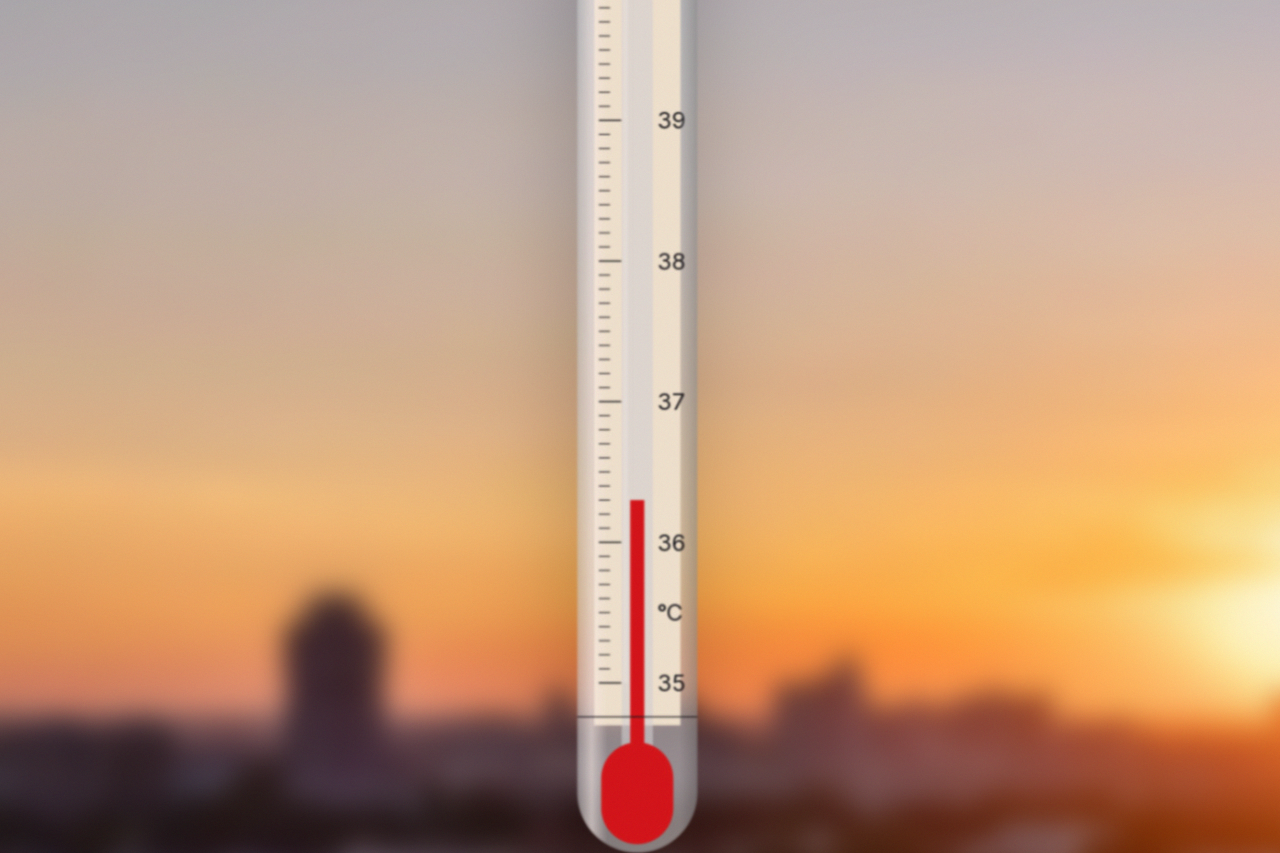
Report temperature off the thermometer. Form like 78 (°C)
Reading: 36.3 (°C)
